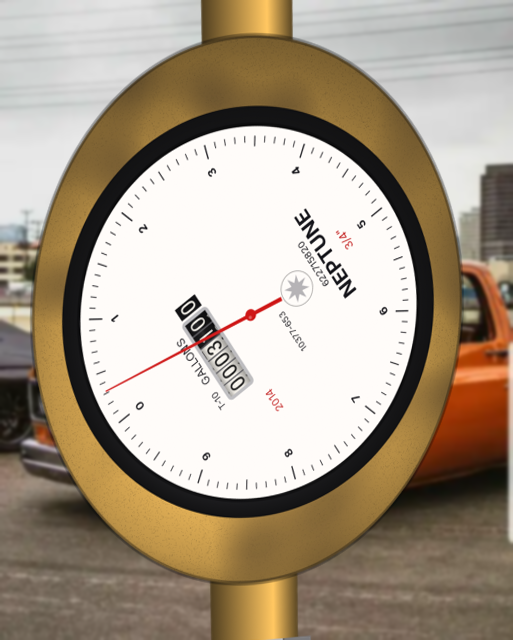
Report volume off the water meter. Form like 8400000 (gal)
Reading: 3100.3 (gal)
